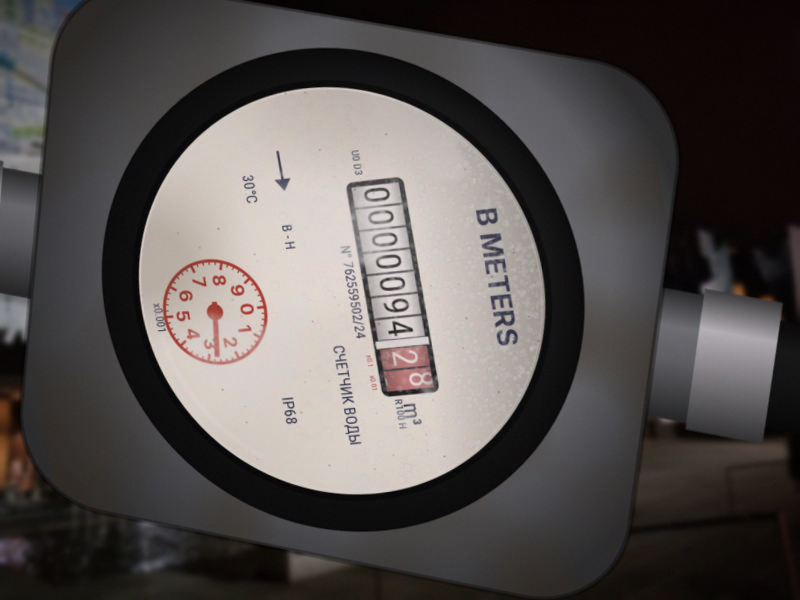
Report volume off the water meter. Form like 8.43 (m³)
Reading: 94.282 (m³)
